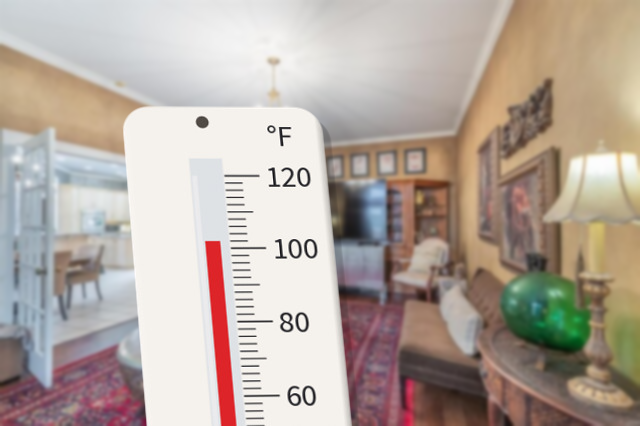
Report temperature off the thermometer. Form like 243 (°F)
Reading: 102 (°F)
